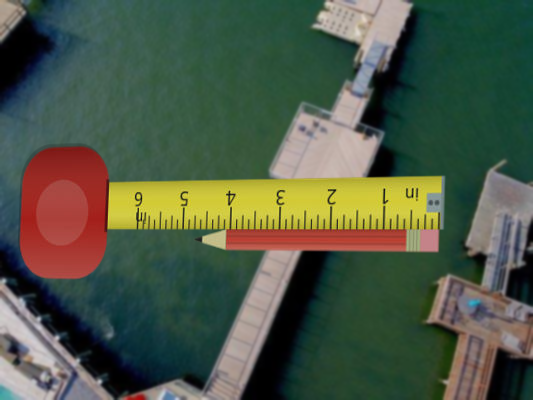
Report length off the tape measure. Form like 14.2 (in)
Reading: 4.75 (in)
